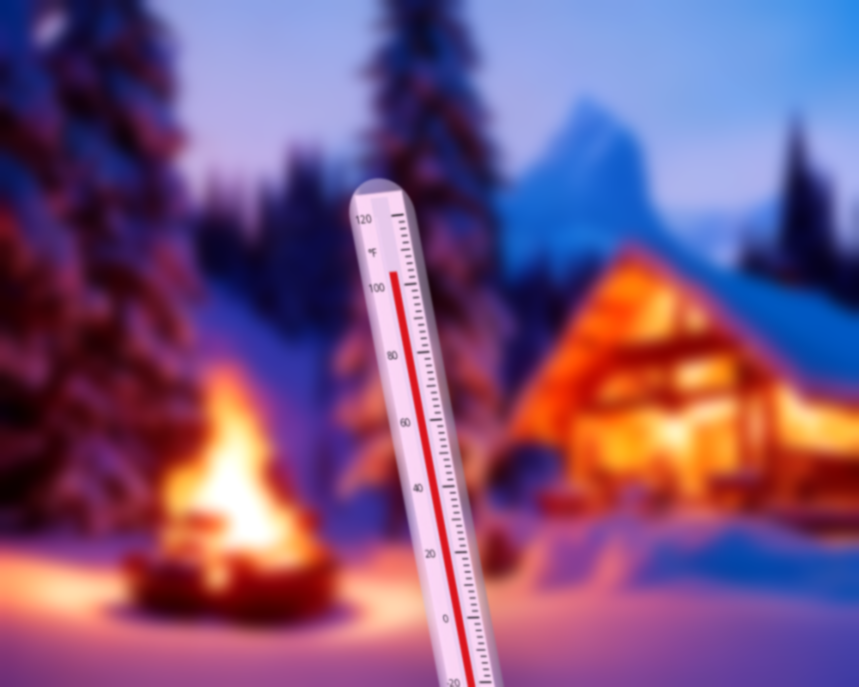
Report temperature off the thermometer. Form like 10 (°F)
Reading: 104 (°F)
